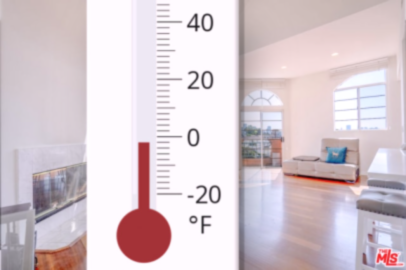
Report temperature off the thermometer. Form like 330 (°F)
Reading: -2 (°F)
